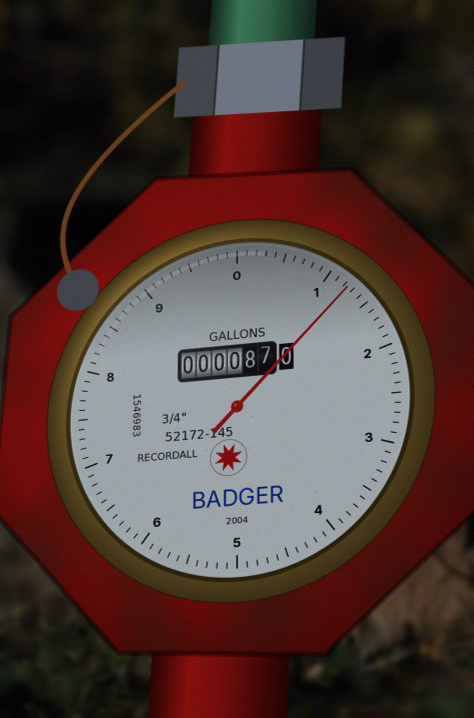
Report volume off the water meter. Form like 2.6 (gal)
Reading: 871.2 (gal)
